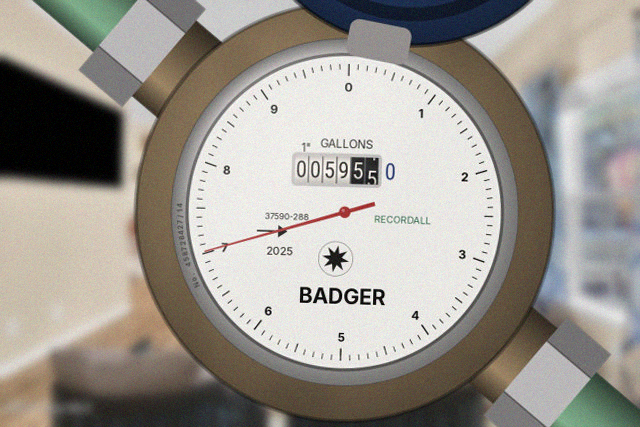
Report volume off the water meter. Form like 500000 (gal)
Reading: 59547.0 (gal)
